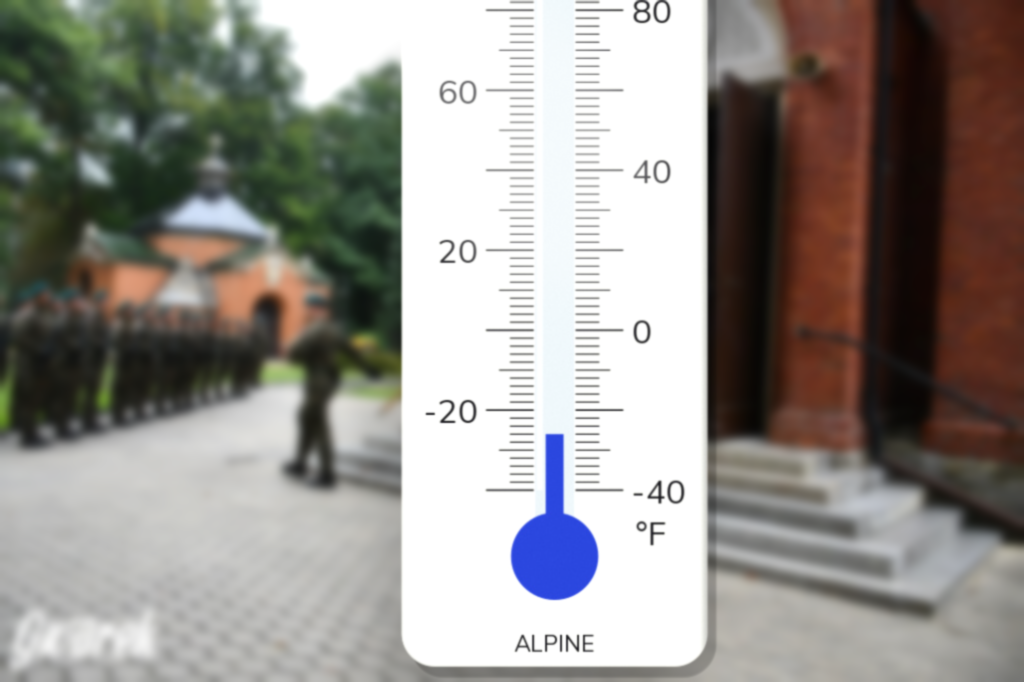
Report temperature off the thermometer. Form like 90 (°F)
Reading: -26 (°F)
